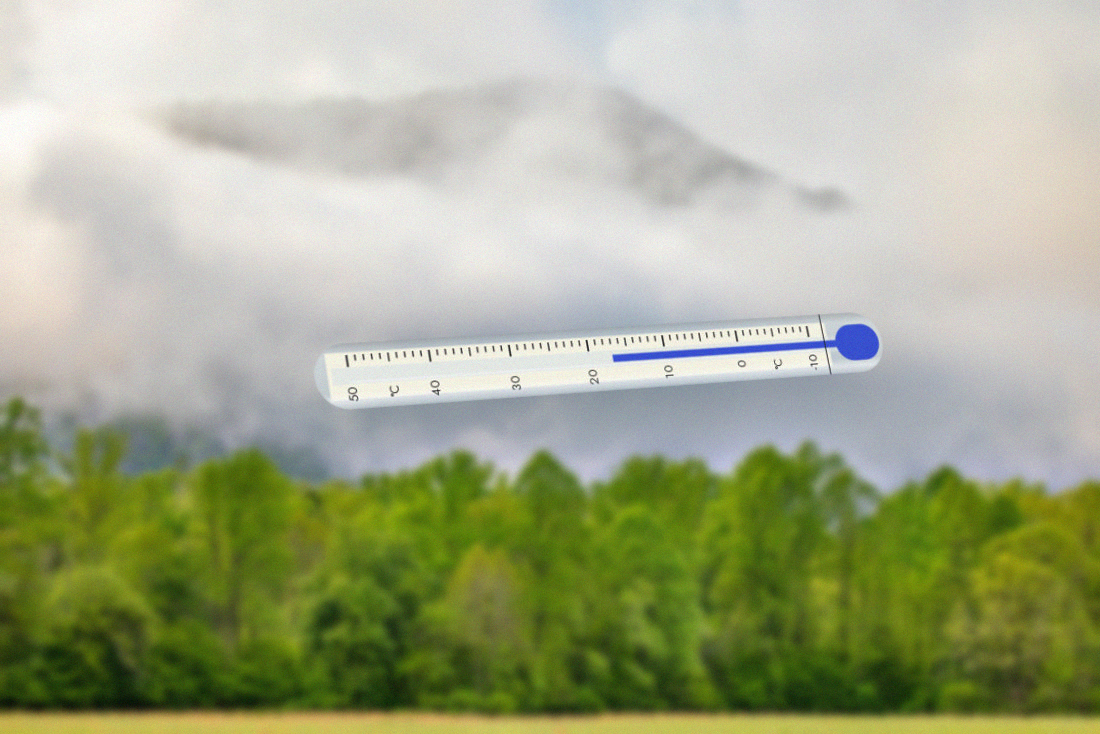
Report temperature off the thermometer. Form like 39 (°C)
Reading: 17 (°C)
